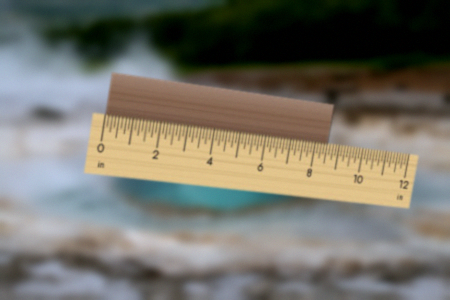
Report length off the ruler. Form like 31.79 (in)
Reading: 8.5 (in)
